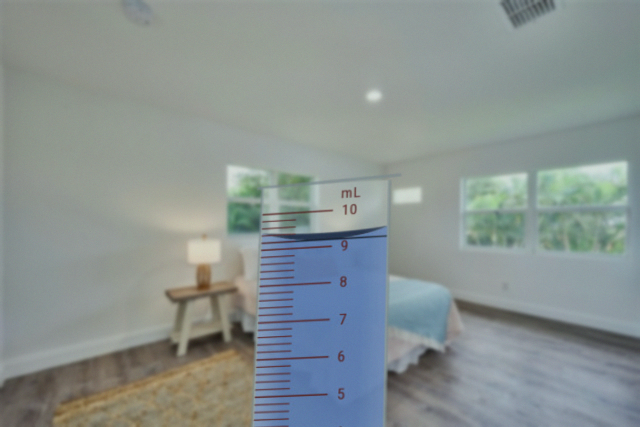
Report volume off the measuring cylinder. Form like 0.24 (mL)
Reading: 9.2 (mL)
